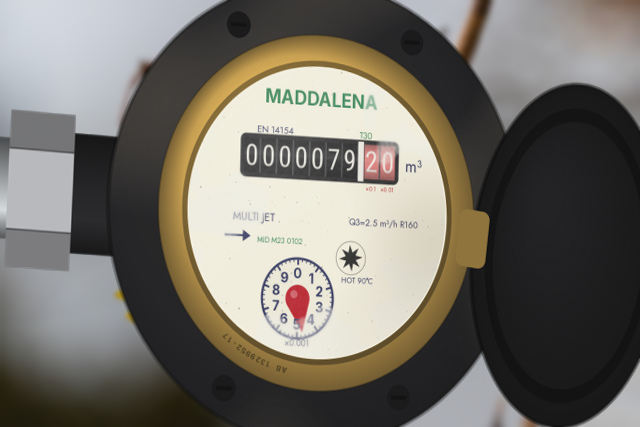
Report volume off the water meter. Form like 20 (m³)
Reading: 79.204 (m³)
